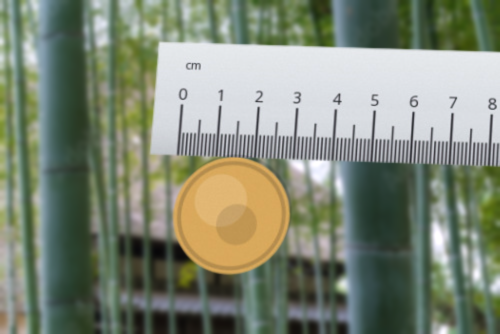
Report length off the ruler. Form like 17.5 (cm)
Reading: 3 (cm)
